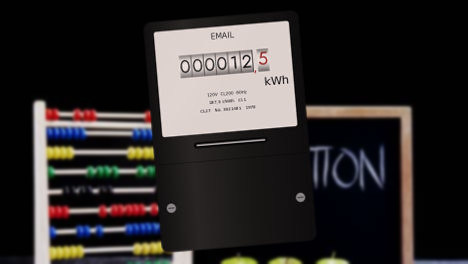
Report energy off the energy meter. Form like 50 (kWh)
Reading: 12.5 (kWh)
